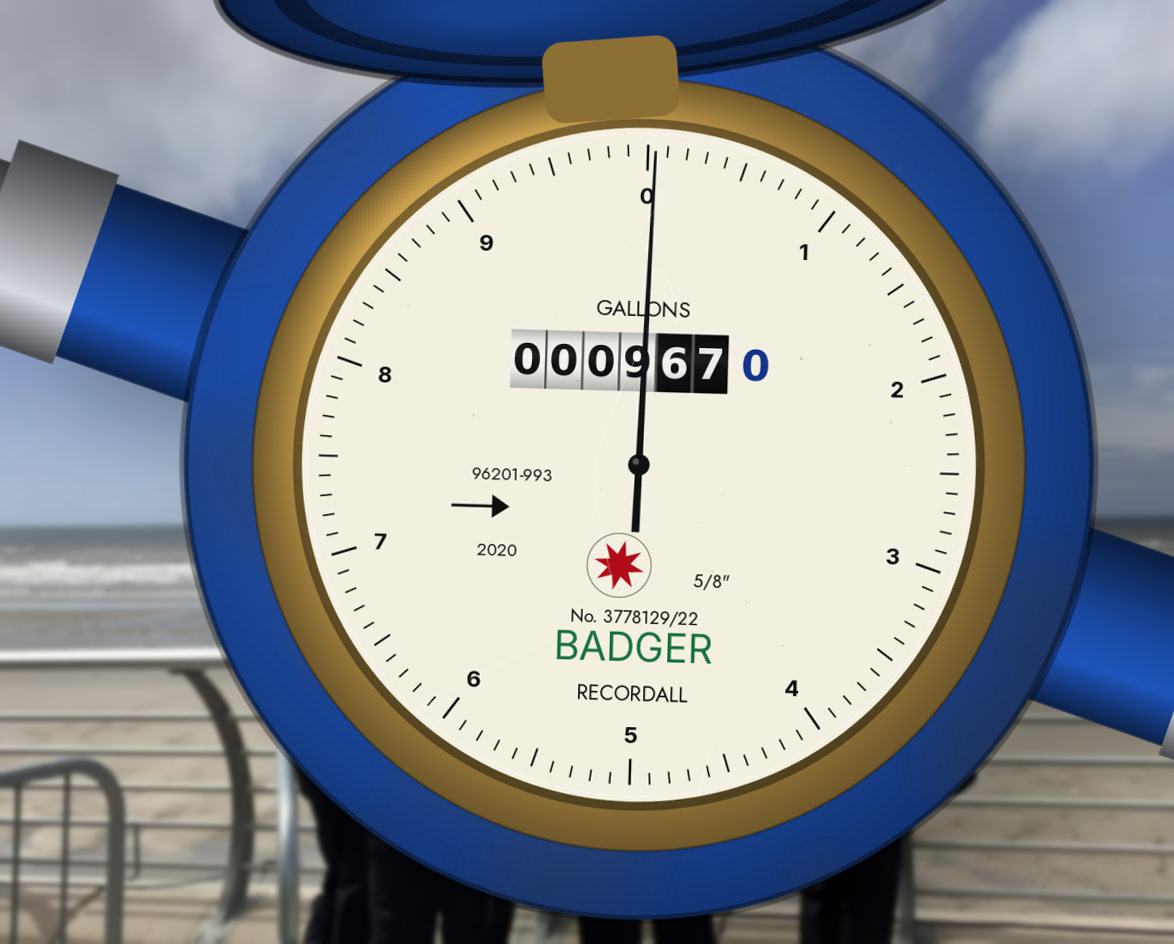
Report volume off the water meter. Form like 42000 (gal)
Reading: 9670.0 (gal)
